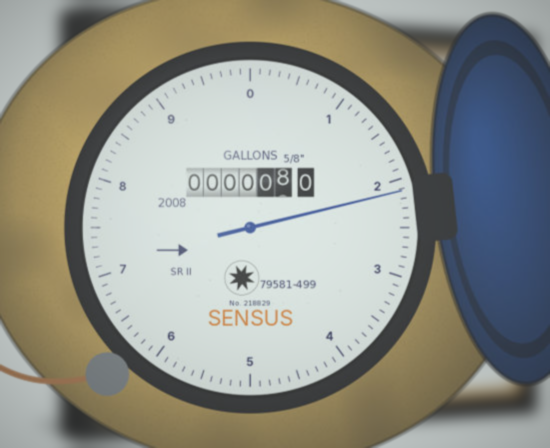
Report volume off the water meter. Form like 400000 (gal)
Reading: 82.1 (gal)
